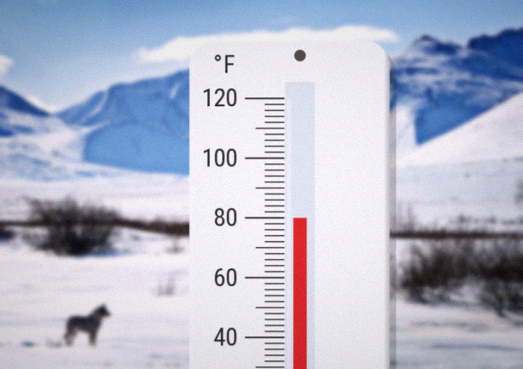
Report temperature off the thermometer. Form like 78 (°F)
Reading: 80 (°F)
